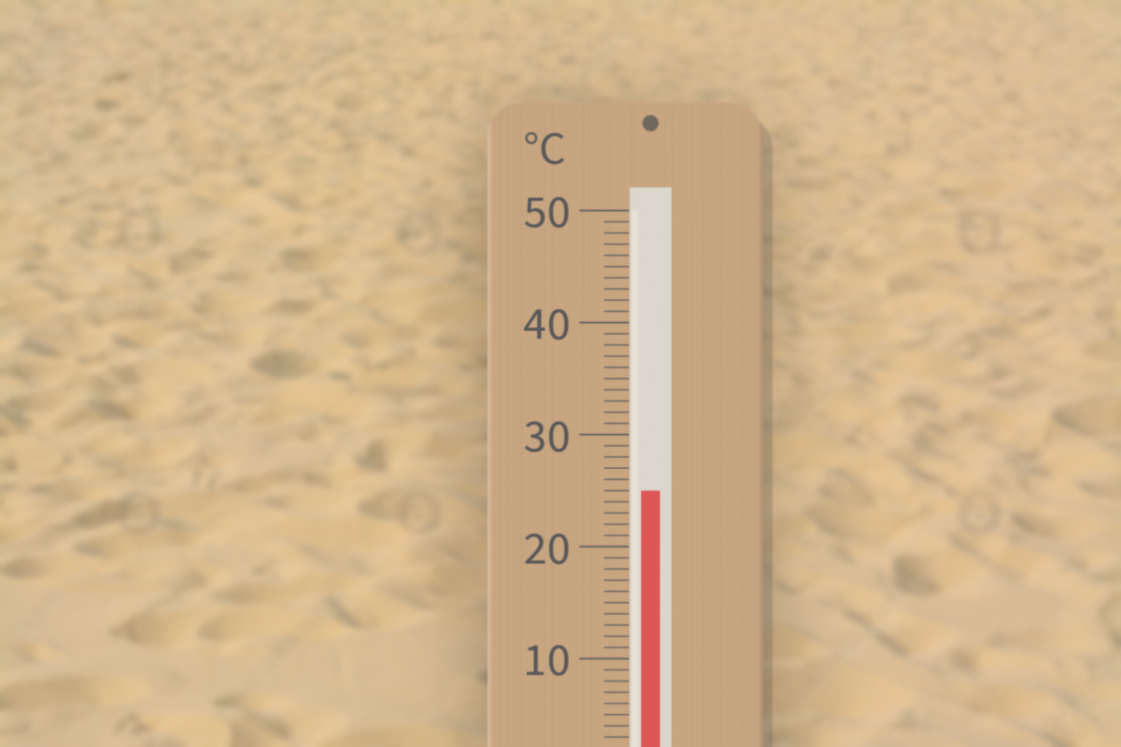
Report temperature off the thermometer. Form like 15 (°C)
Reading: 25 (°C)
